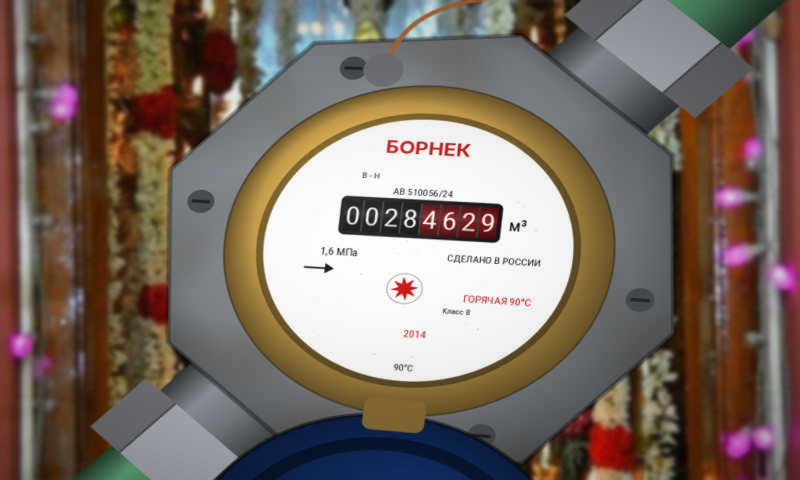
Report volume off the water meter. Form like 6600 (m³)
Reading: 28.4629 (m³)
